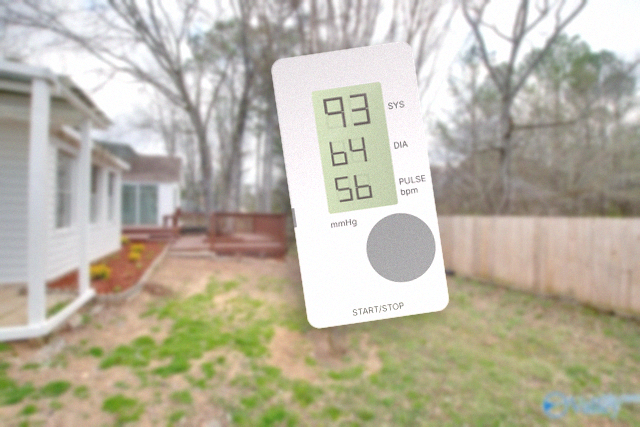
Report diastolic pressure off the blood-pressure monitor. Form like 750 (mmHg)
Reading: 64 (mmHg)
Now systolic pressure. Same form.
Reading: 93 (mmHg)
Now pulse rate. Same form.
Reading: 56 (bpm)
